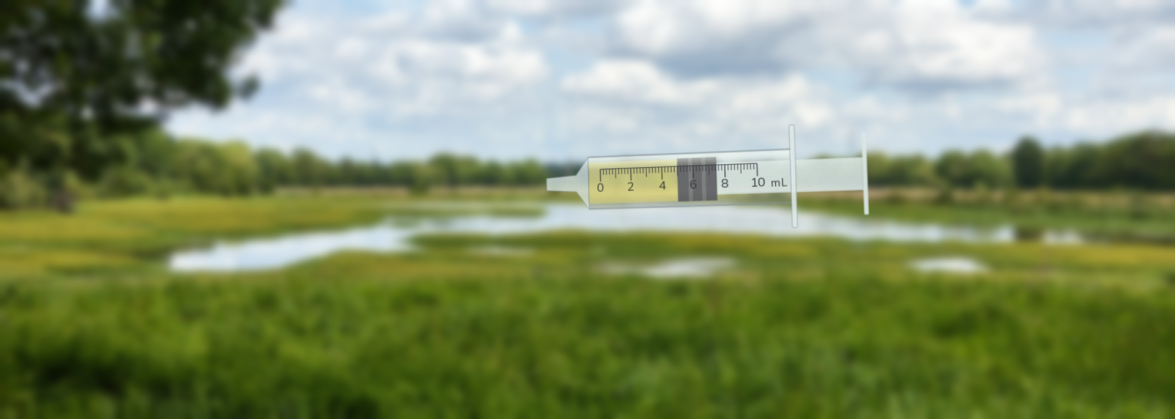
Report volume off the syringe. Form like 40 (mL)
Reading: 5 (mL)
